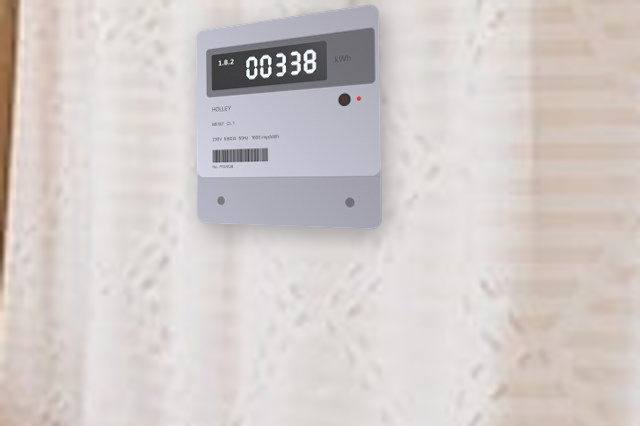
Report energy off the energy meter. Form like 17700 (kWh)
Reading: 338 (kWh)
